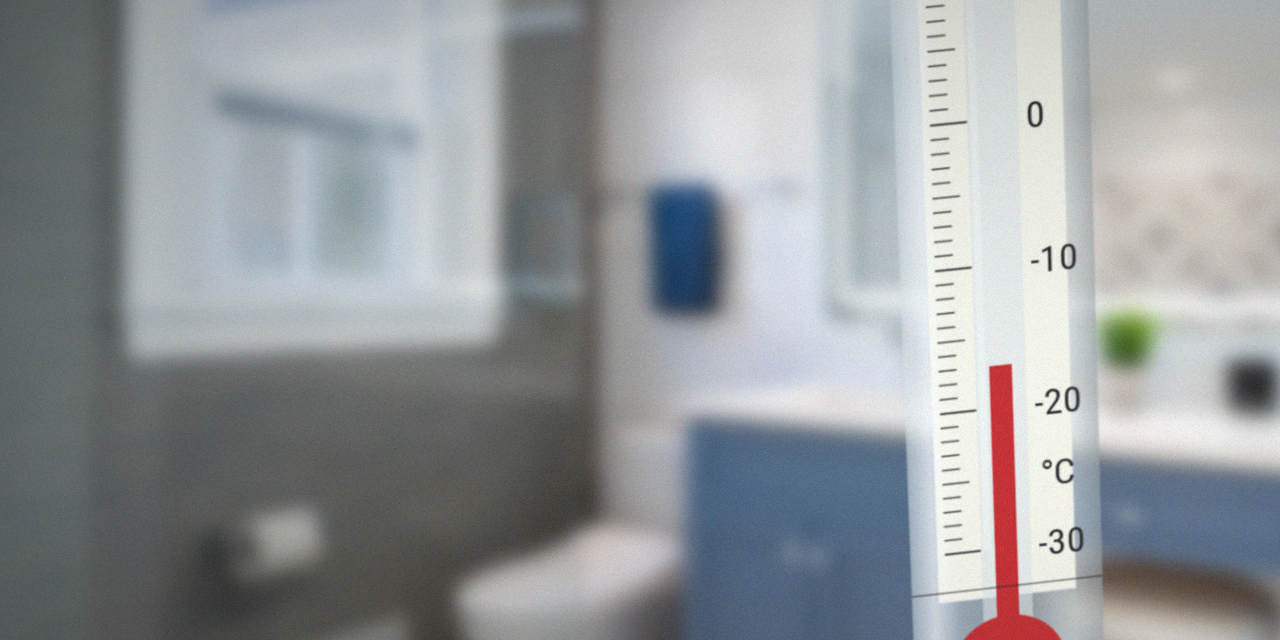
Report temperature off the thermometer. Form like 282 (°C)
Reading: -17 (°C)
